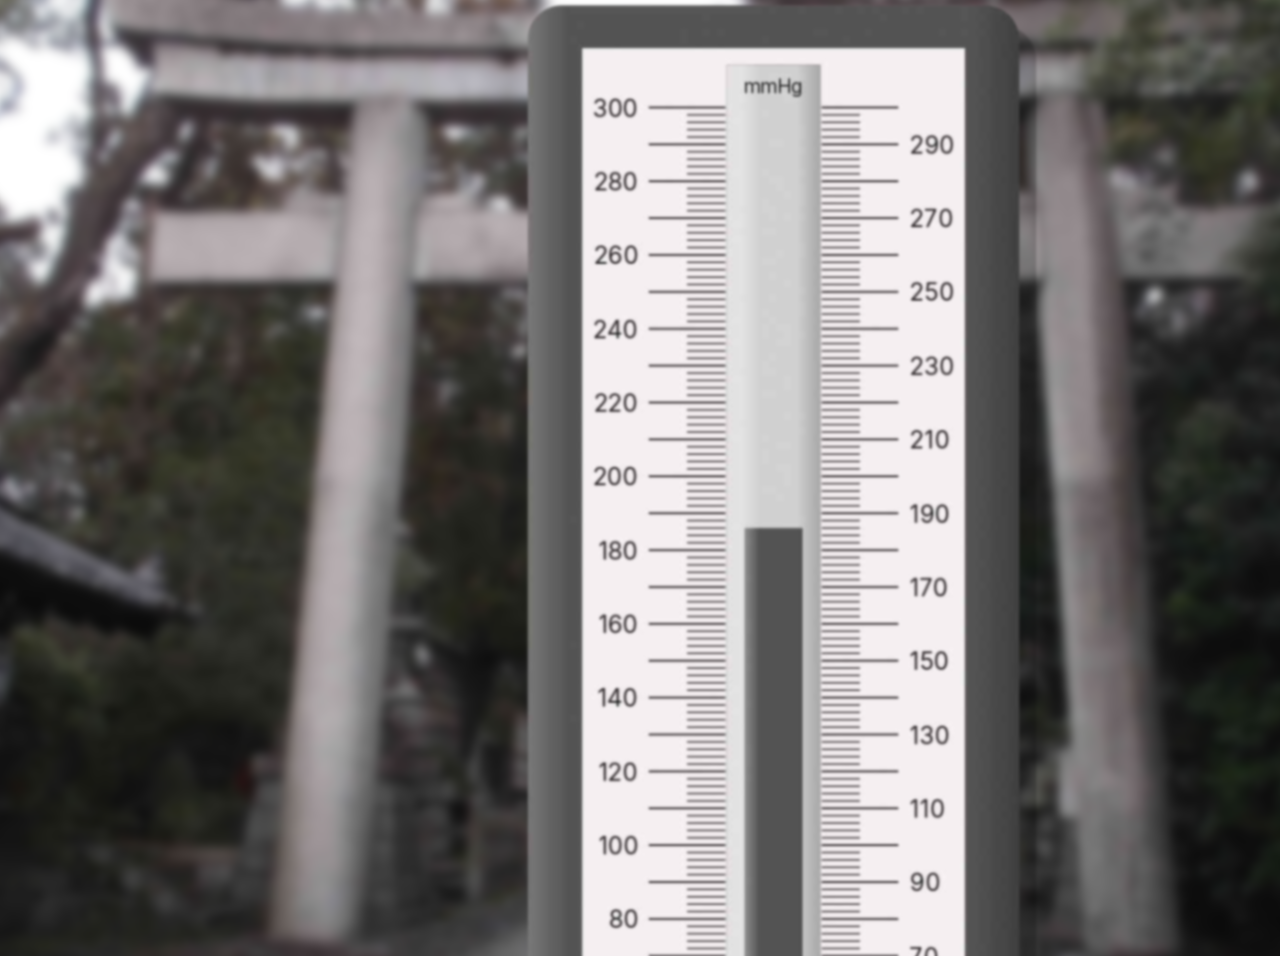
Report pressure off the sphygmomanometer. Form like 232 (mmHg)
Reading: 186 (mmHg)
